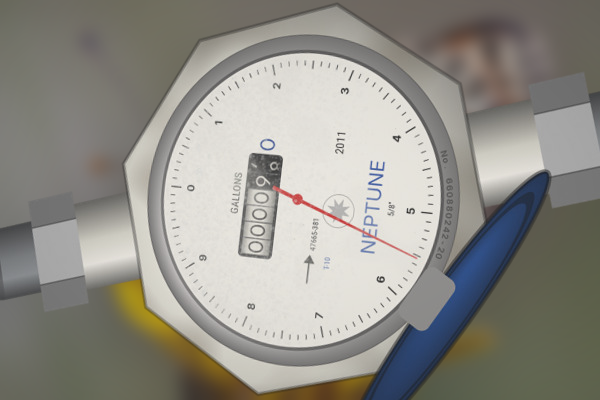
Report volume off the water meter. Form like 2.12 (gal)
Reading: 975.5 (gal)
